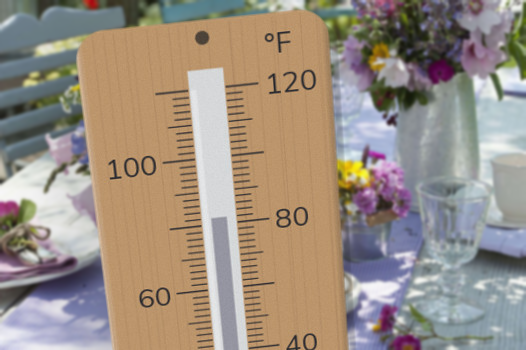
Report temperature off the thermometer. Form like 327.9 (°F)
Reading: 82 (°F)
